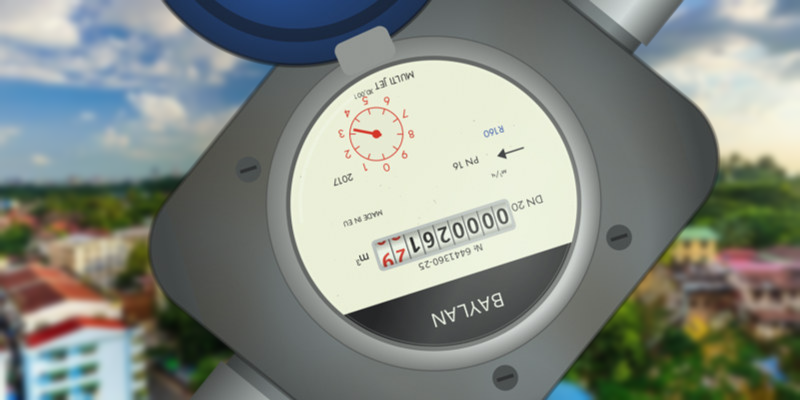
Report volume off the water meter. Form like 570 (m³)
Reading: 261.293 (m³)
